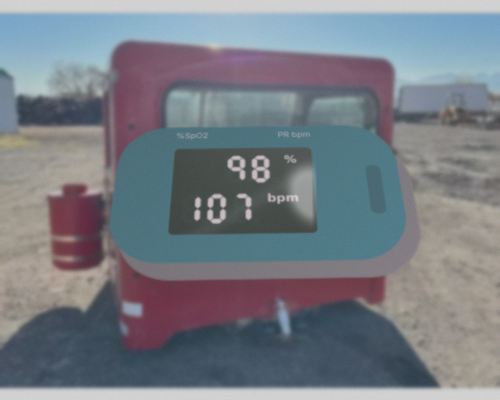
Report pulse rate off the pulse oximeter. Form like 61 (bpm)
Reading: 107 (bpm)
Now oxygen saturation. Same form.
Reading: 98 (%)
